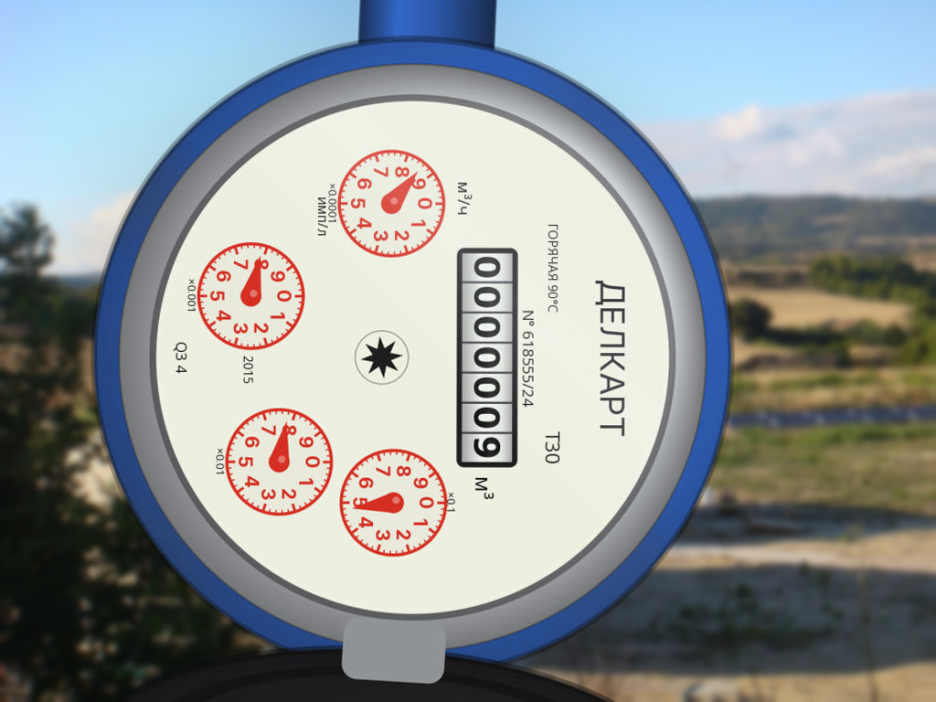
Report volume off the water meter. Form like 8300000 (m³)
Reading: 9.4778 (m³)
